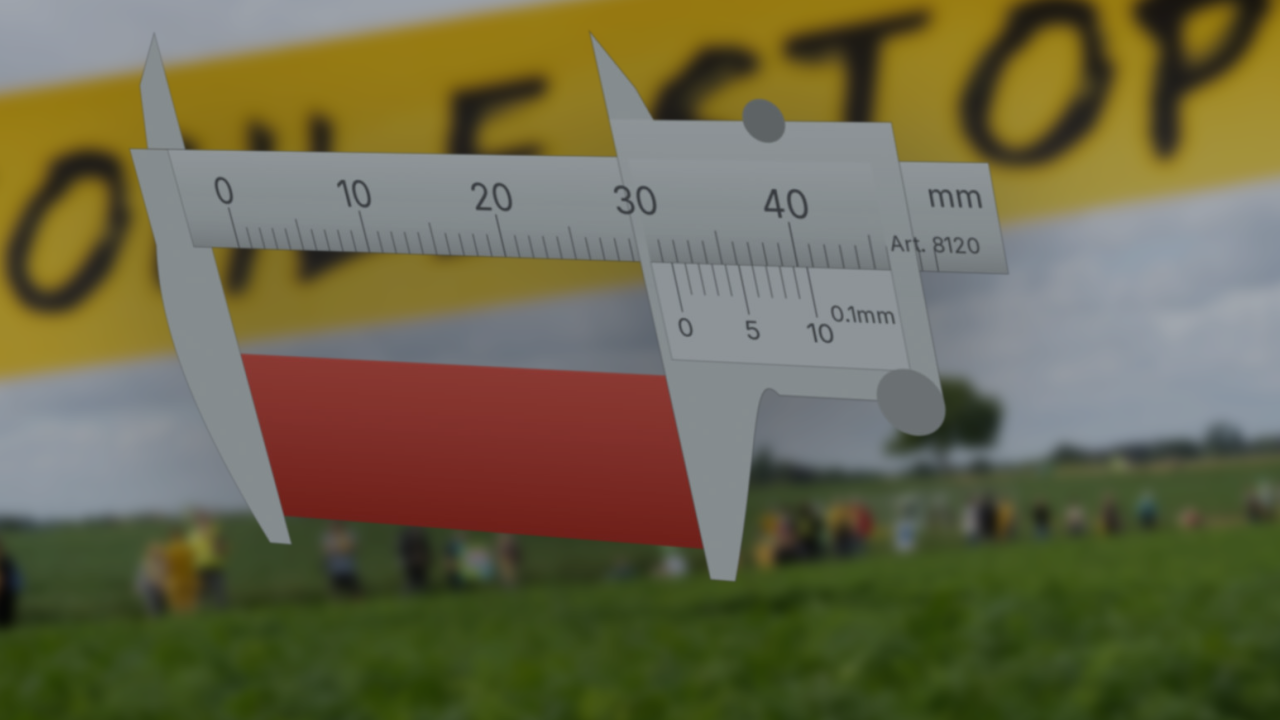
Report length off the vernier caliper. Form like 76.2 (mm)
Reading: 31.6 (mm)
